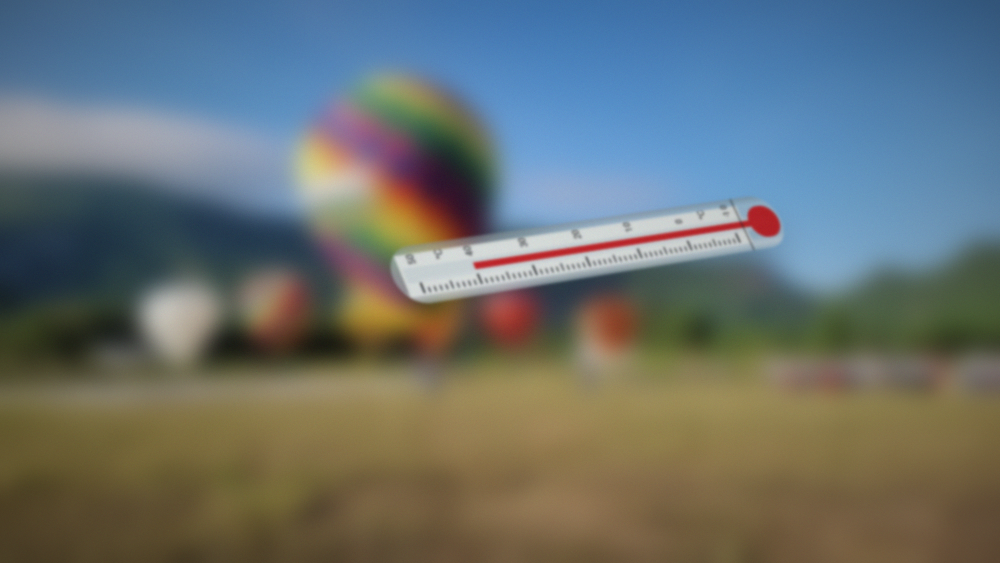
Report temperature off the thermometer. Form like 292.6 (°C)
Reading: 40 (°C)
